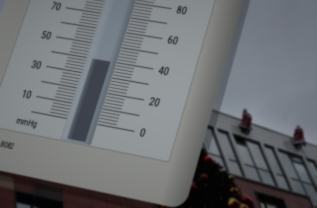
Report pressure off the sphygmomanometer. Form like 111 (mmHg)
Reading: 40 (mmHg)
